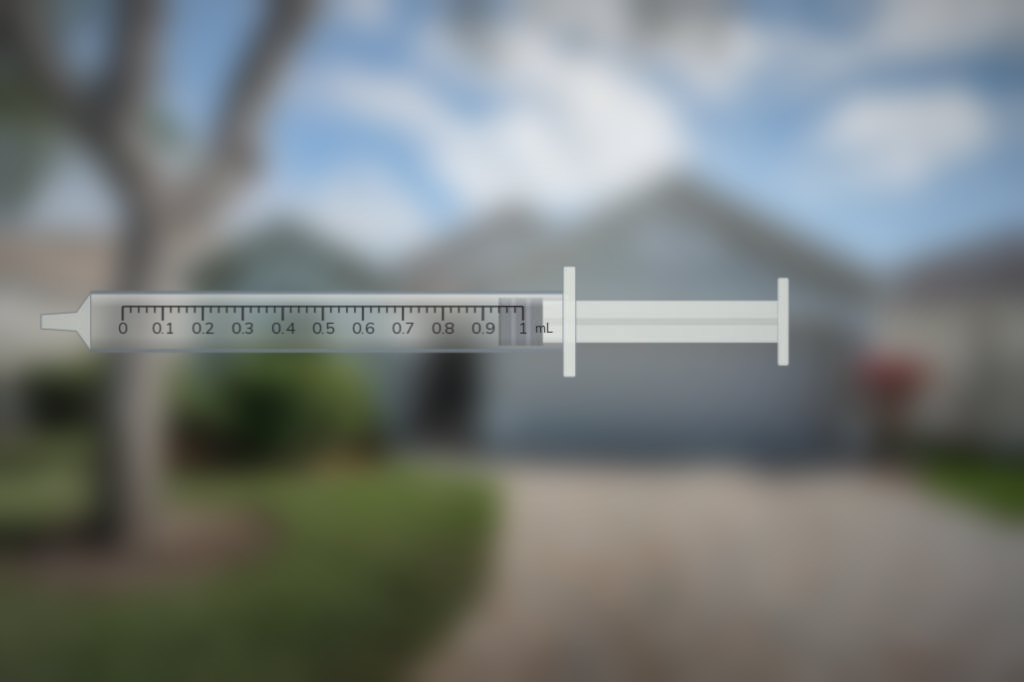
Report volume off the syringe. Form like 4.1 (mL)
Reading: 0.94 (mL)
